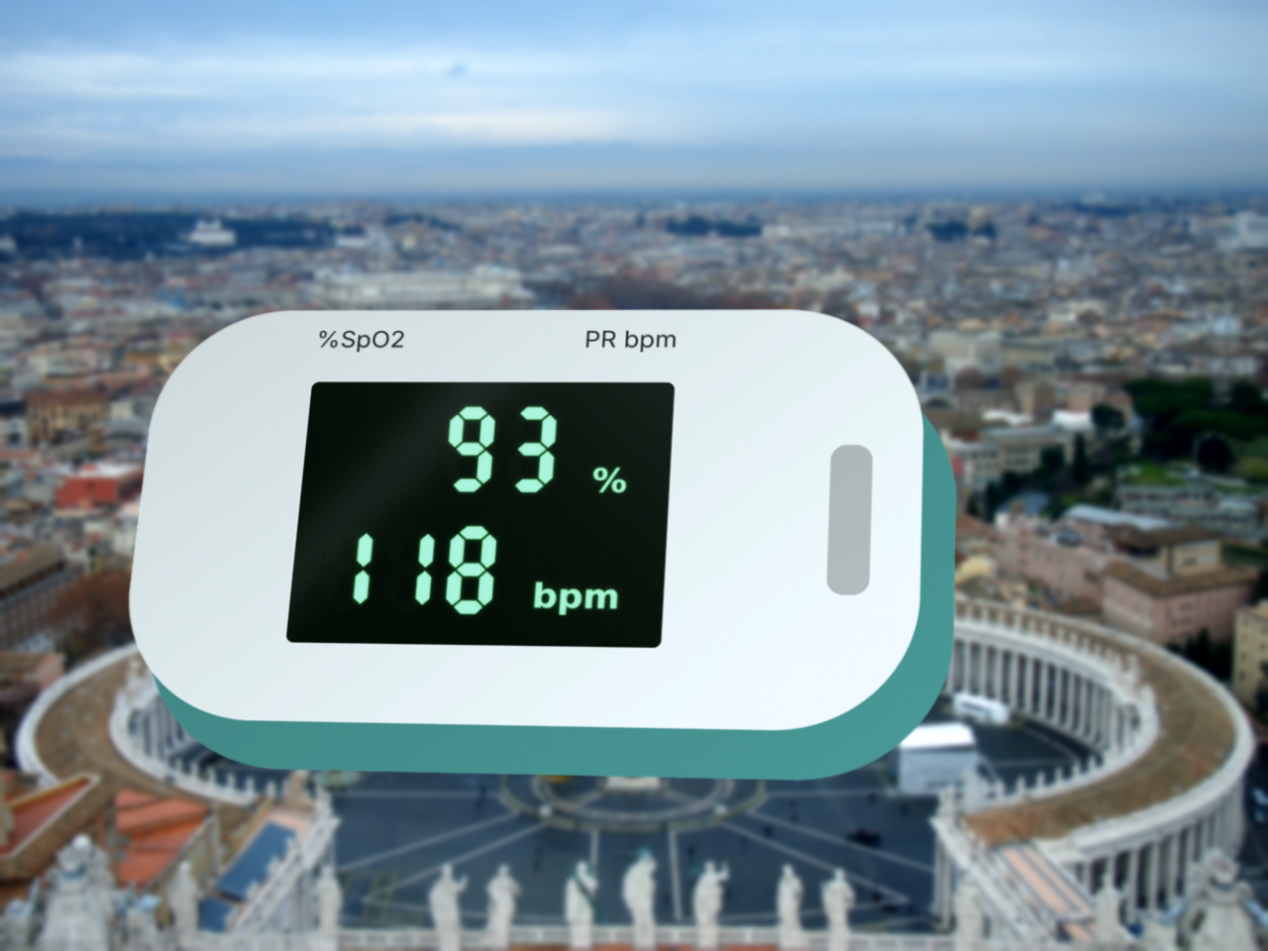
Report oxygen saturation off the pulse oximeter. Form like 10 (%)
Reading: 93 (%)
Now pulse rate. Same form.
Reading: 118 (bpm)
